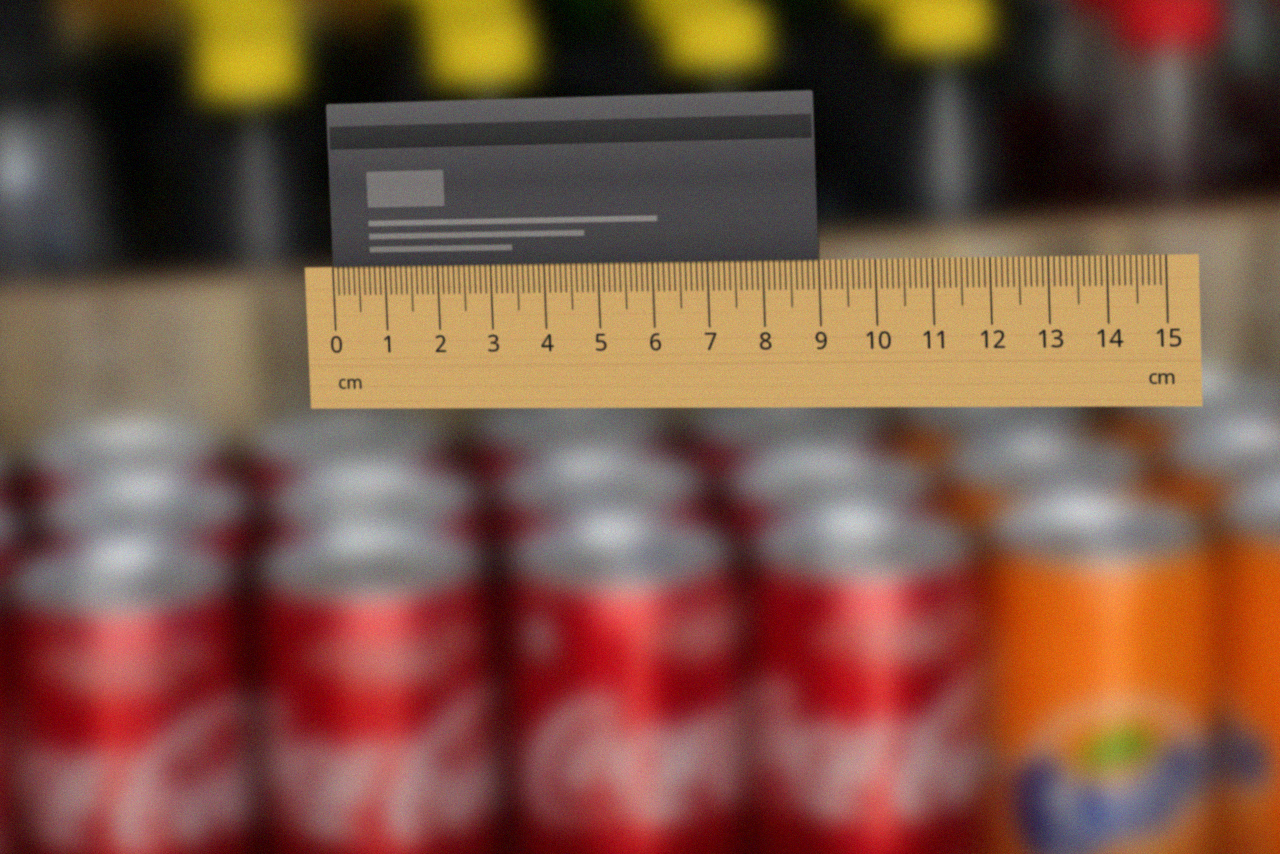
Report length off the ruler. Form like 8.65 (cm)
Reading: 9 (cm)
